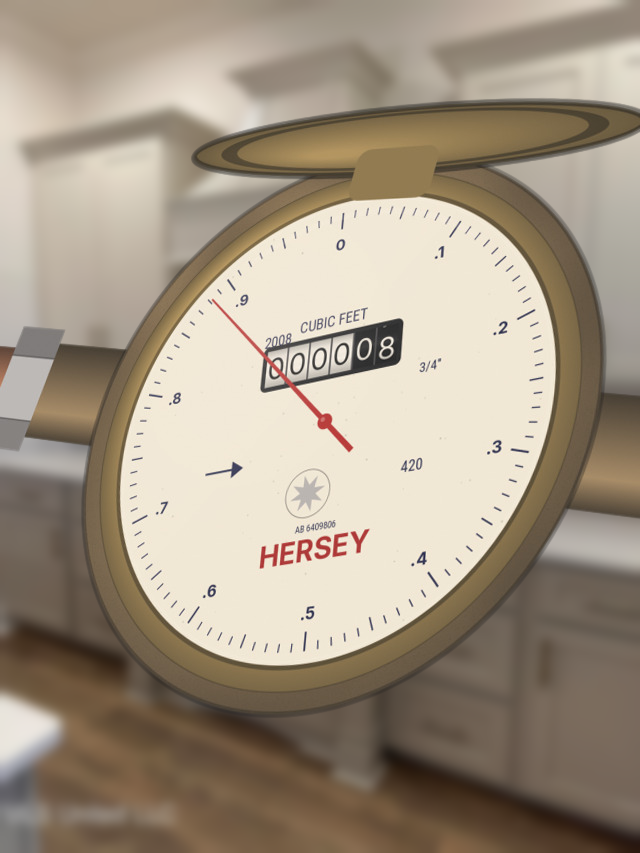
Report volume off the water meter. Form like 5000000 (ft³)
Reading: 7.88 (ft³)
